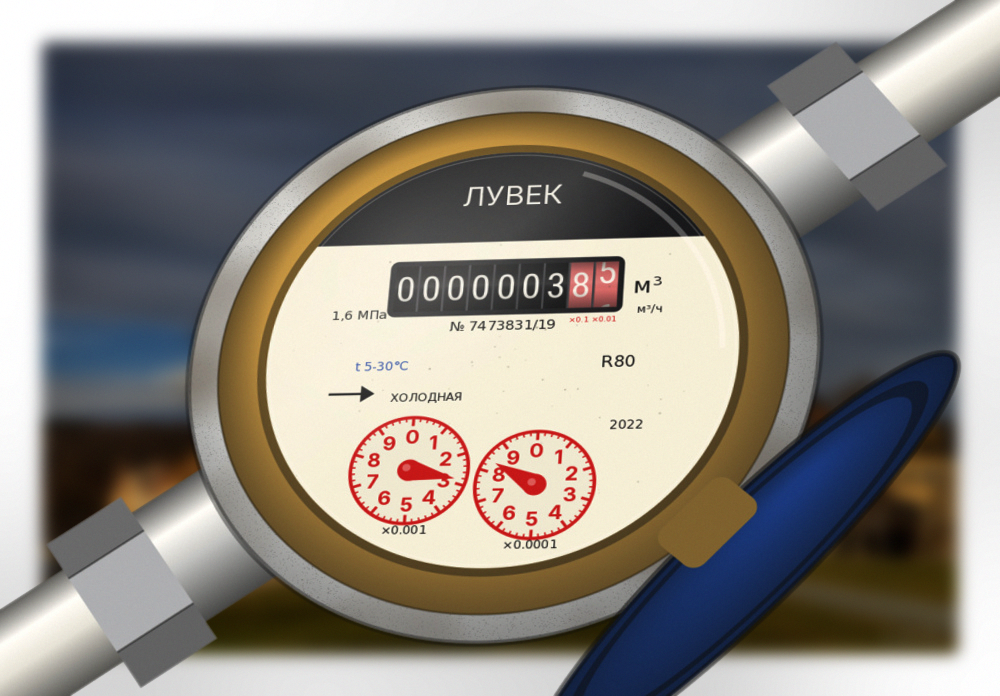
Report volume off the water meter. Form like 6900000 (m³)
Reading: 3.8528 (m³)
